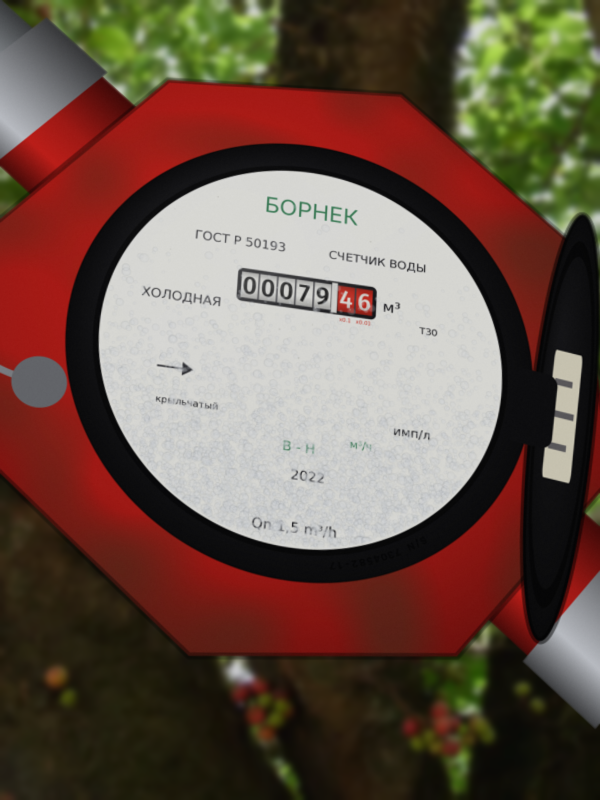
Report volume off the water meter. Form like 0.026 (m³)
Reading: 79.46 (m³)
